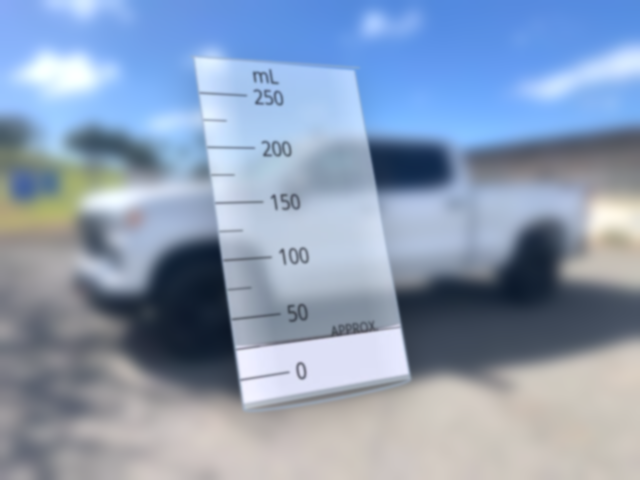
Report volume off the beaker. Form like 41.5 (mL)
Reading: 25 (mL)
